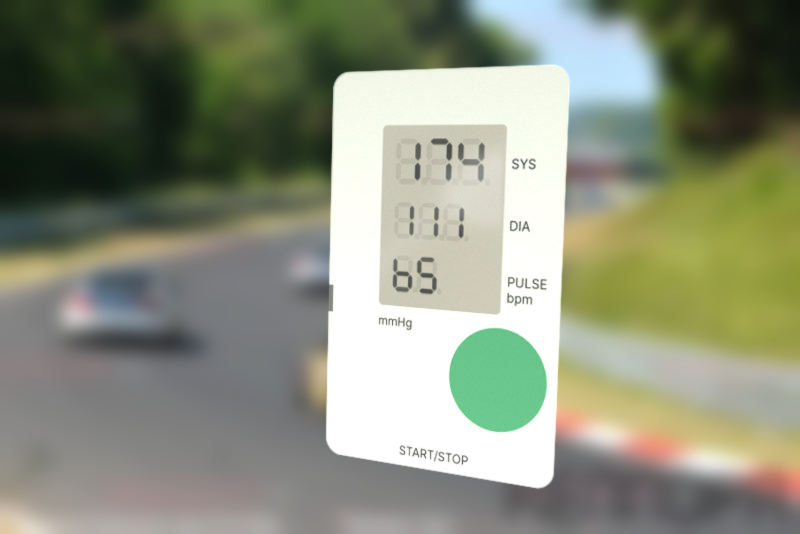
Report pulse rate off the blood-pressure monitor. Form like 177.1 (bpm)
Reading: 65 (bpm)
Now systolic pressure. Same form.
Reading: 174 (mmHg)
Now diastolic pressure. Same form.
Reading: 111 (mmHg)
